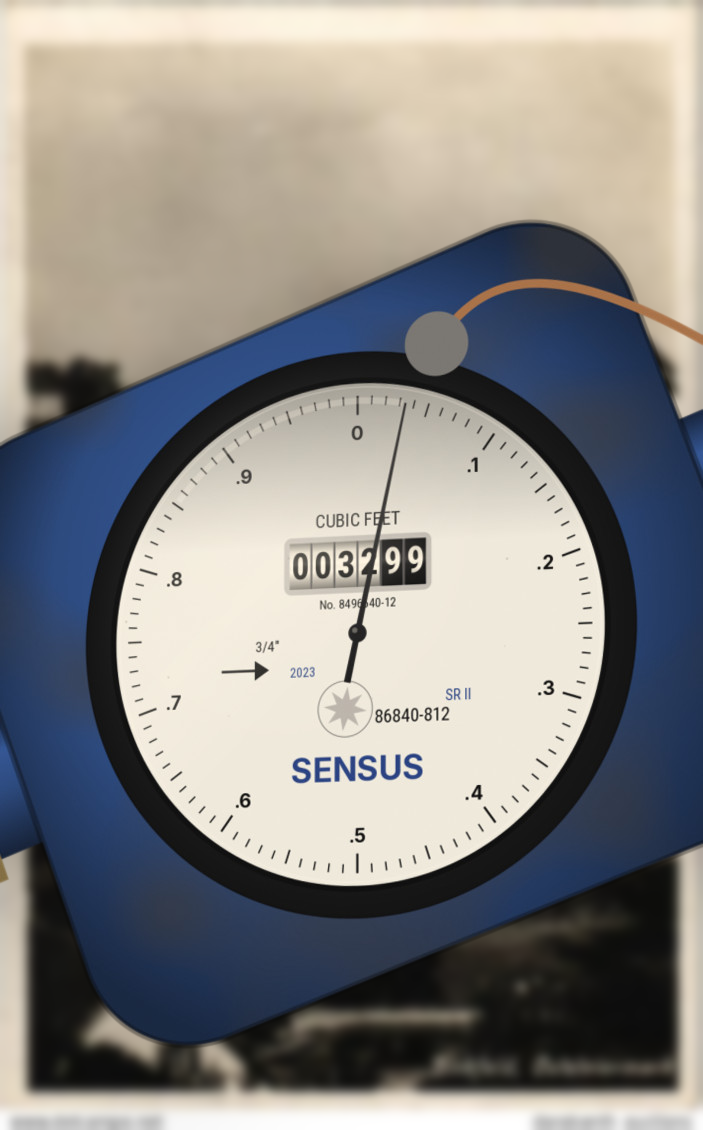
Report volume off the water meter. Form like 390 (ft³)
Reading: 3299.03 (ft³)
